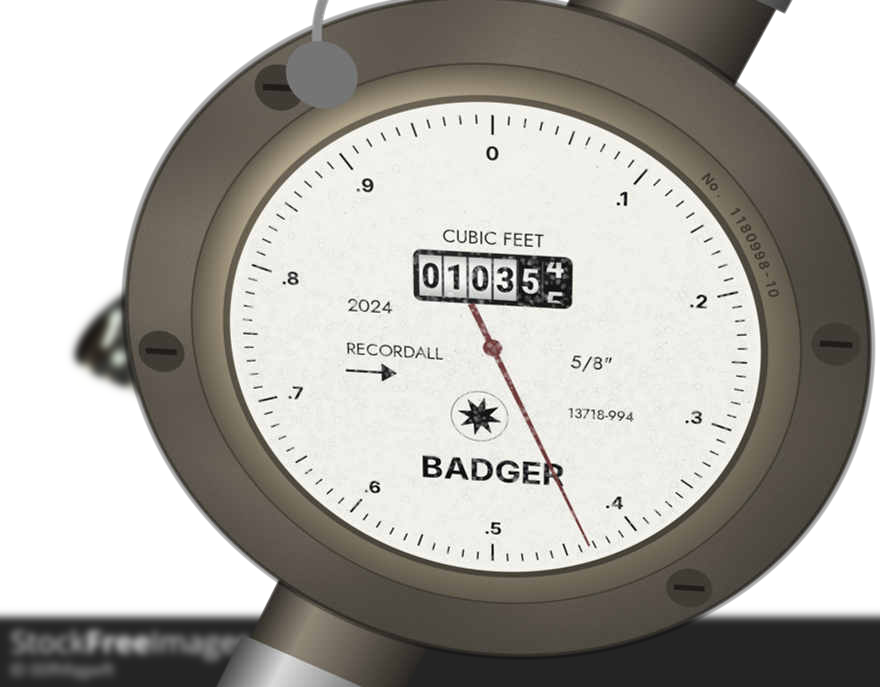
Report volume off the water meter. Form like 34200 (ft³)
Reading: 10354.43 (ft³)
